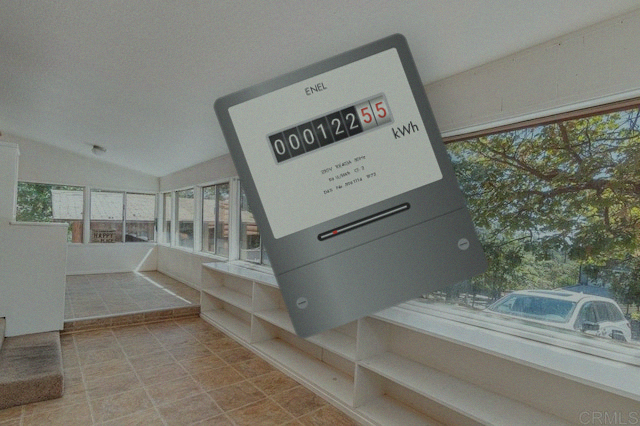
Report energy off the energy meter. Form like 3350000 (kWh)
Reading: 122.55 (kWh)
